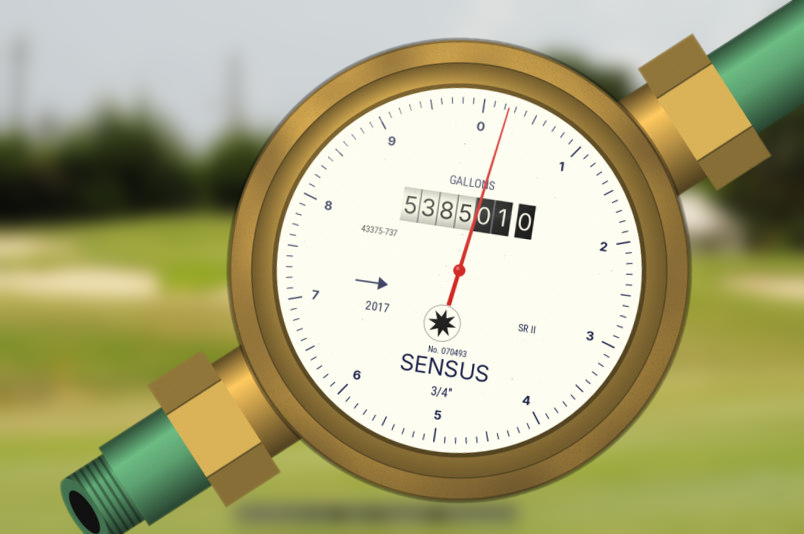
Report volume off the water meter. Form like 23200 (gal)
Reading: 5385010.2 (gal)
